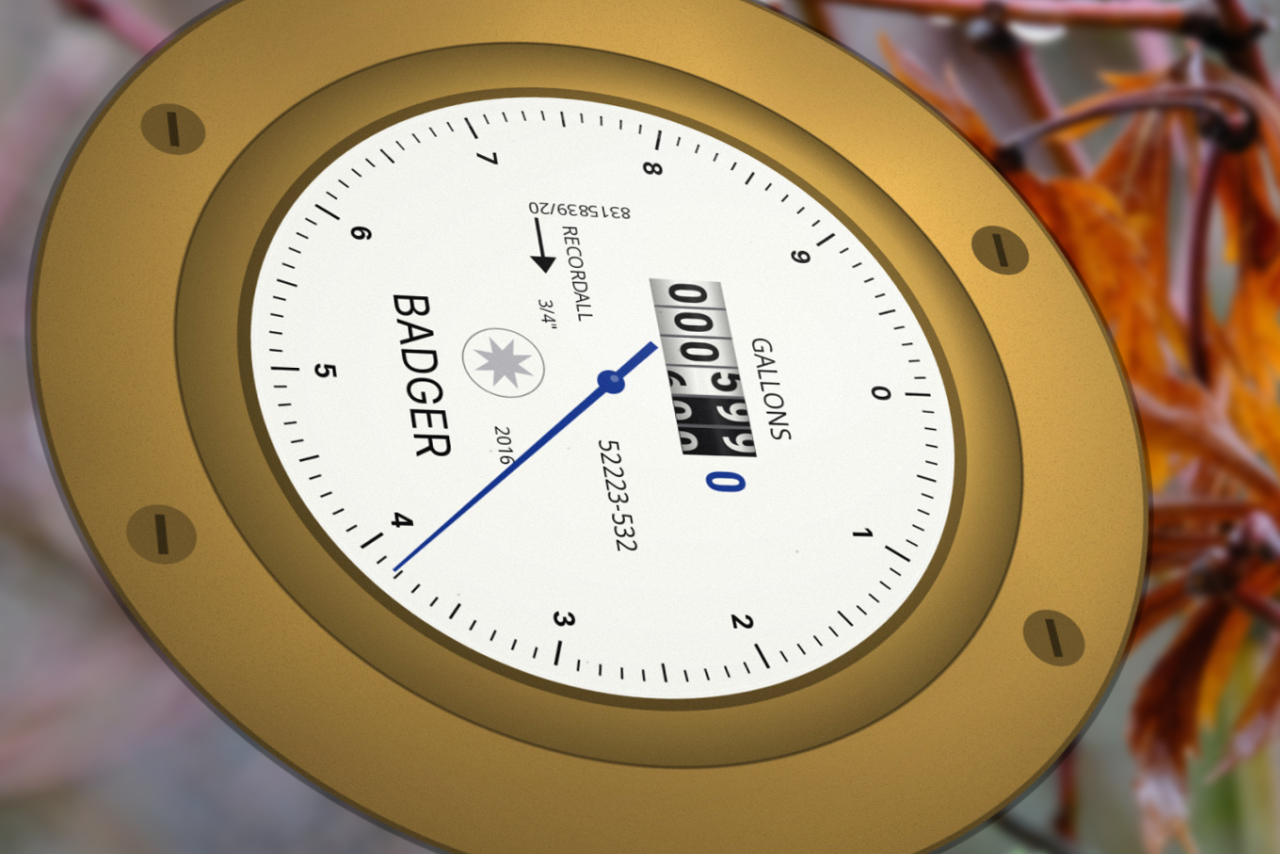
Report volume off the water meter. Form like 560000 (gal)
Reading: 5993.8 (gal)
